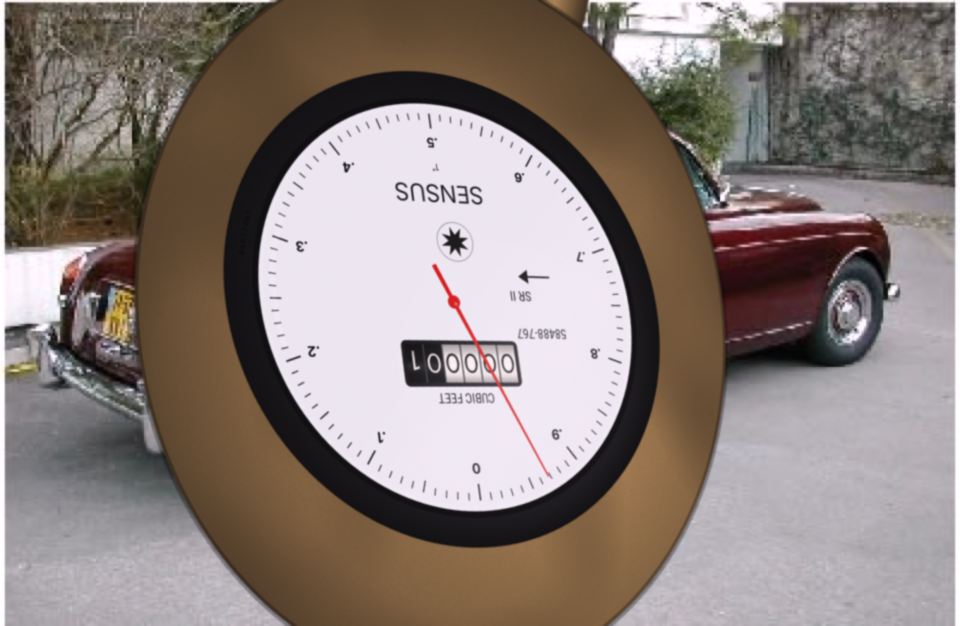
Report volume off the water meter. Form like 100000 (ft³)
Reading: 0.93 (ft³)
